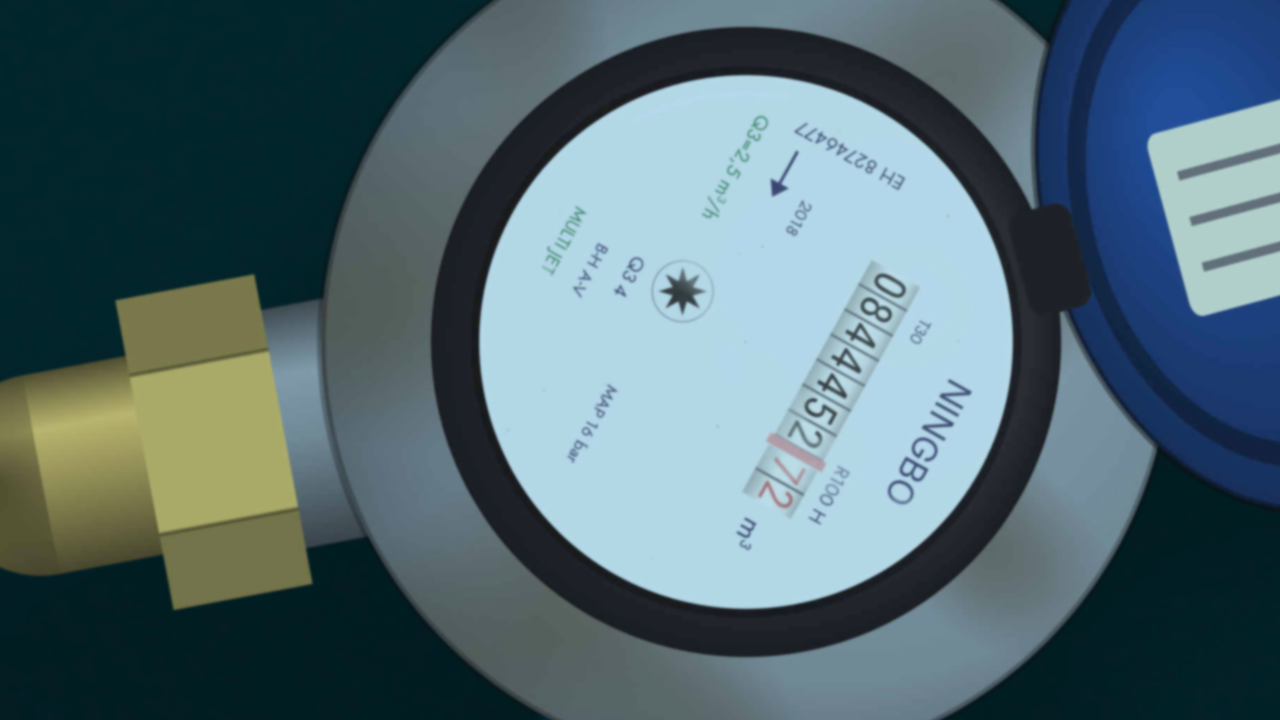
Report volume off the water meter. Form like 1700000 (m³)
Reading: 844452.72 (m³)
